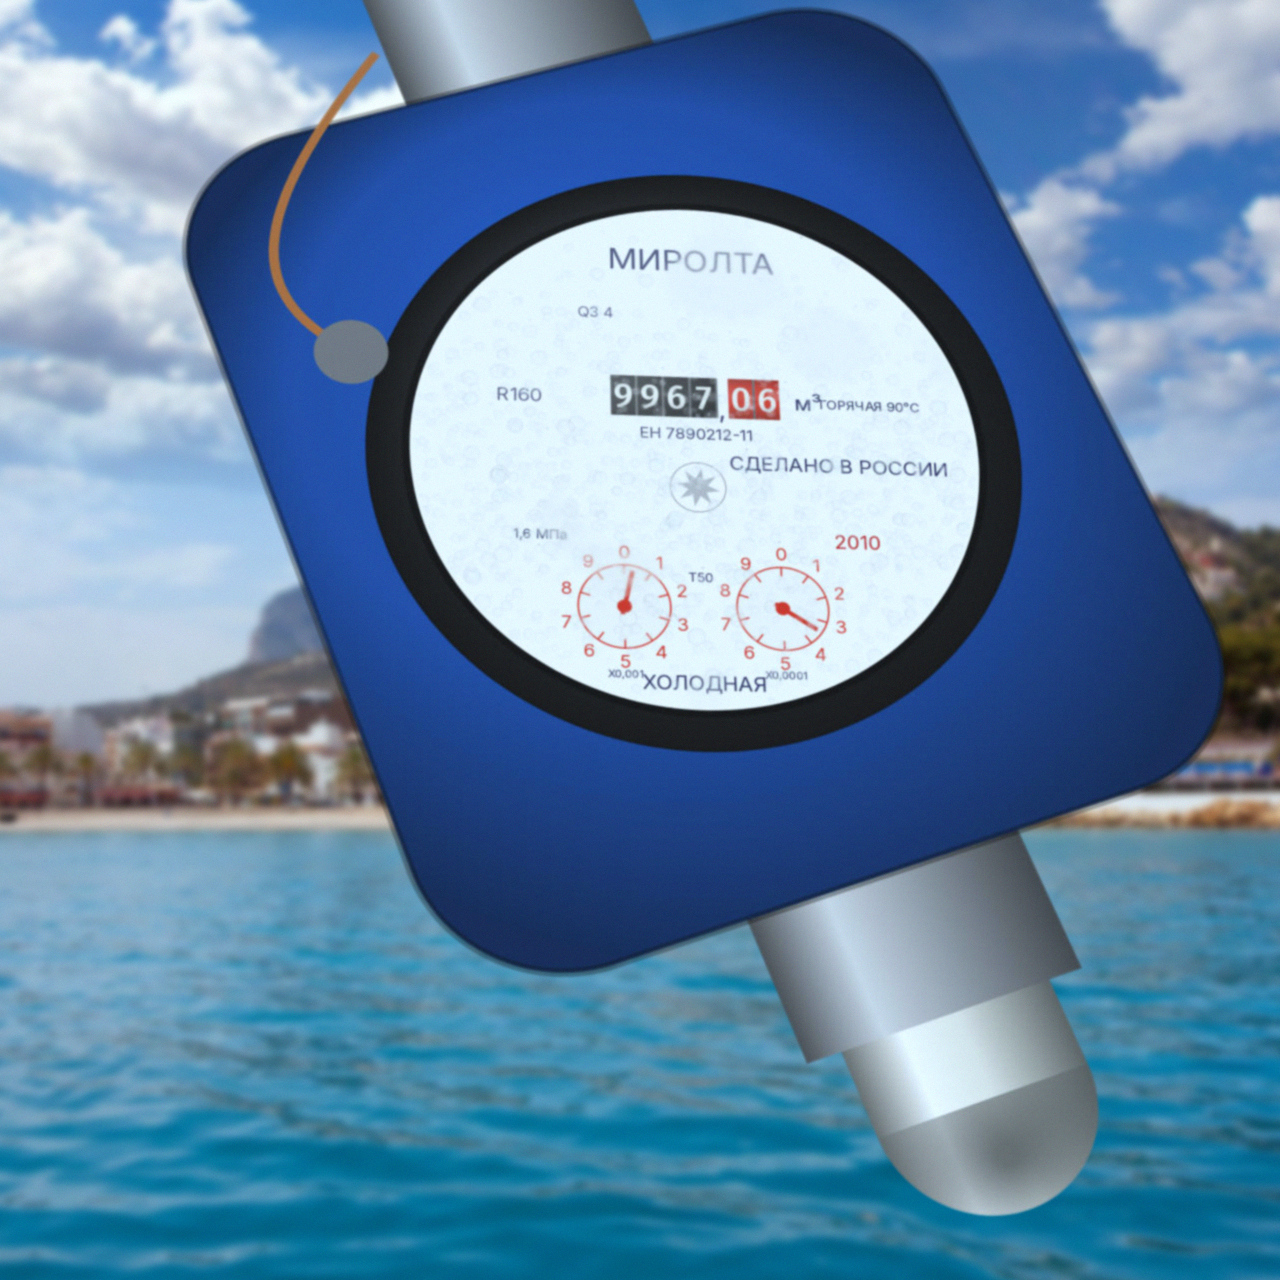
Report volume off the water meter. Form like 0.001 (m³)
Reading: 9967.0603 (m³)
